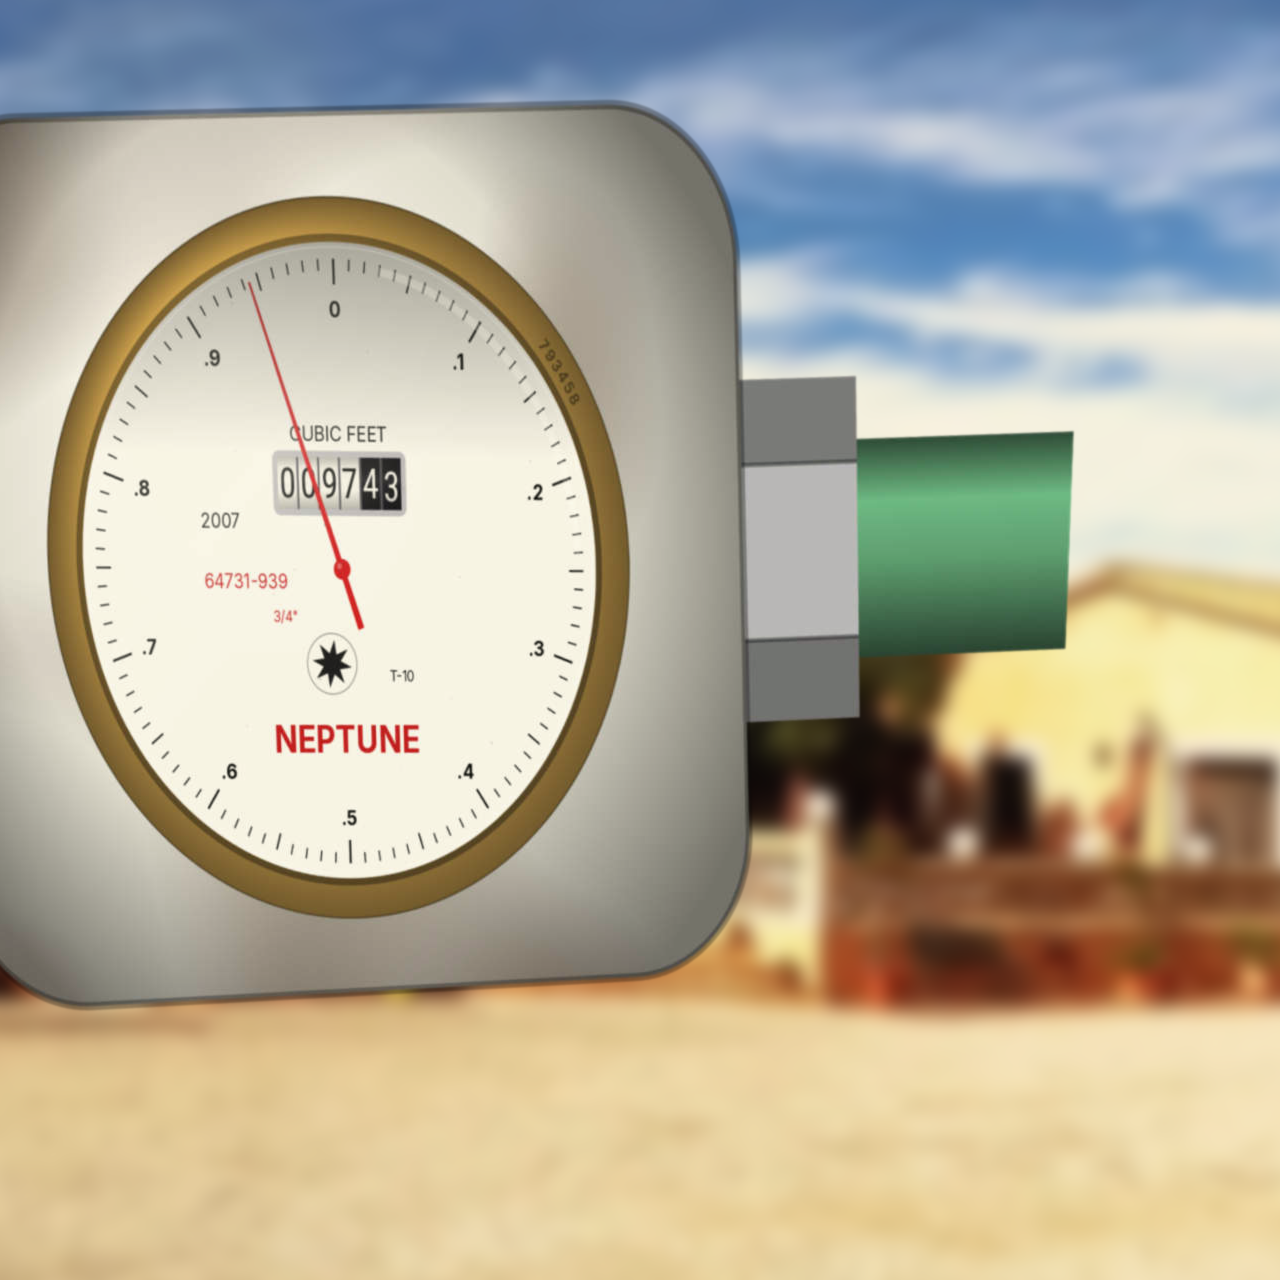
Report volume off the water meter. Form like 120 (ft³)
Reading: 9742.94 (ft³)
